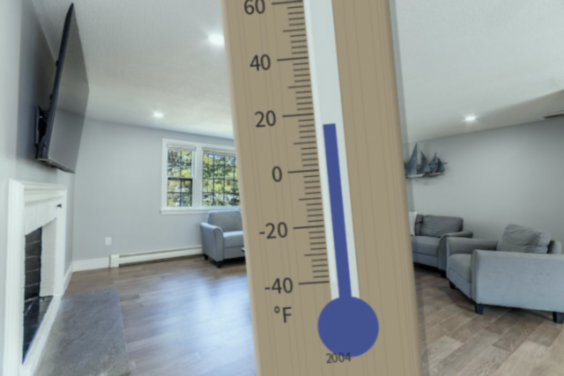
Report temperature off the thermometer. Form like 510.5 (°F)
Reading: 16 (°F)
